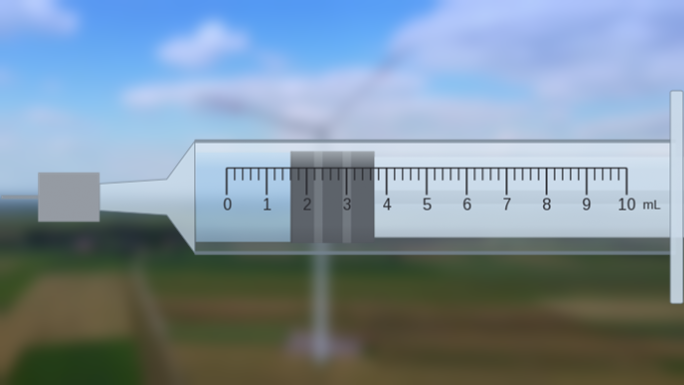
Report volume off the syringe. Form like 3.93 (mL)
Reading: 1.6 (mL)
